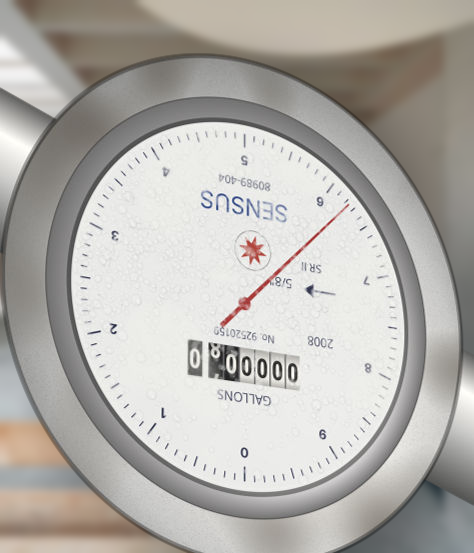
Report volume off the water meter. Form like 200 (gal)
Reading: 76.2 (gal)
